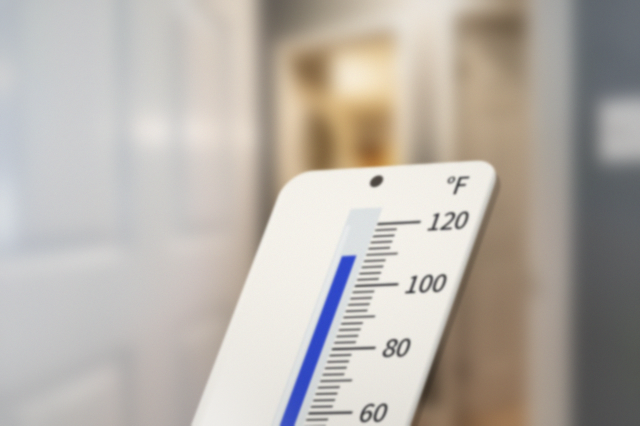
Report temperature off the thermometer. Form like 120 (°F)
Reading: 110 (°F)
